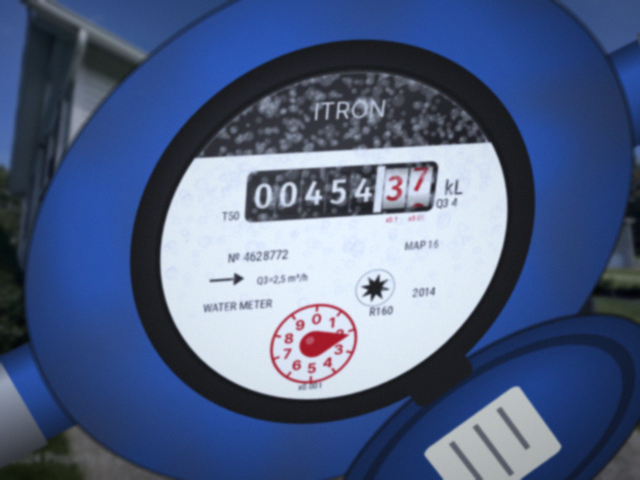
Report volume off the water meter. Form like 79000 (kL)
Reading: 454.372 (kL)
